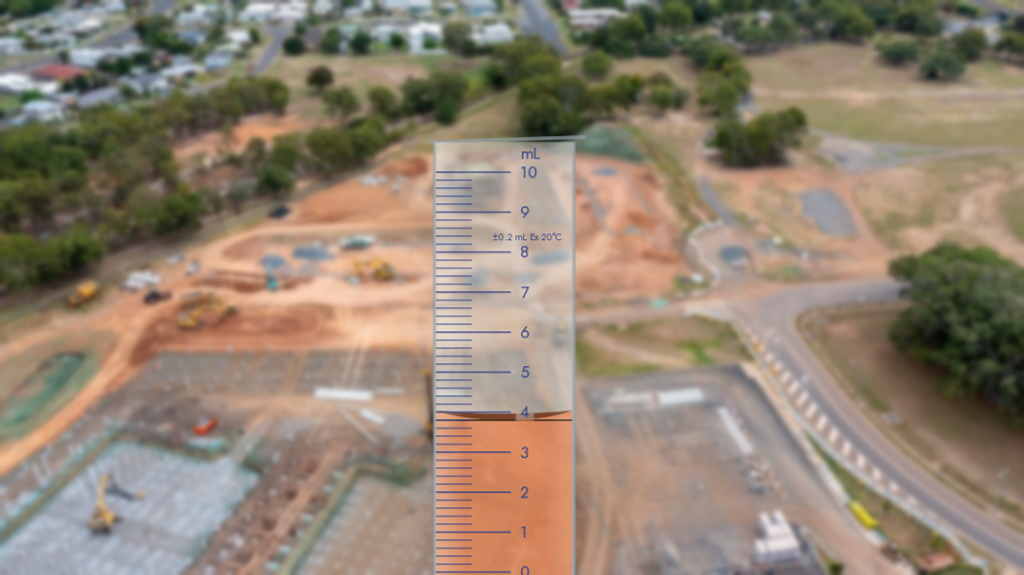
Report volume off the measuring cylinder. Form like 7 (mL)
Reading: 3.8 (mL)
